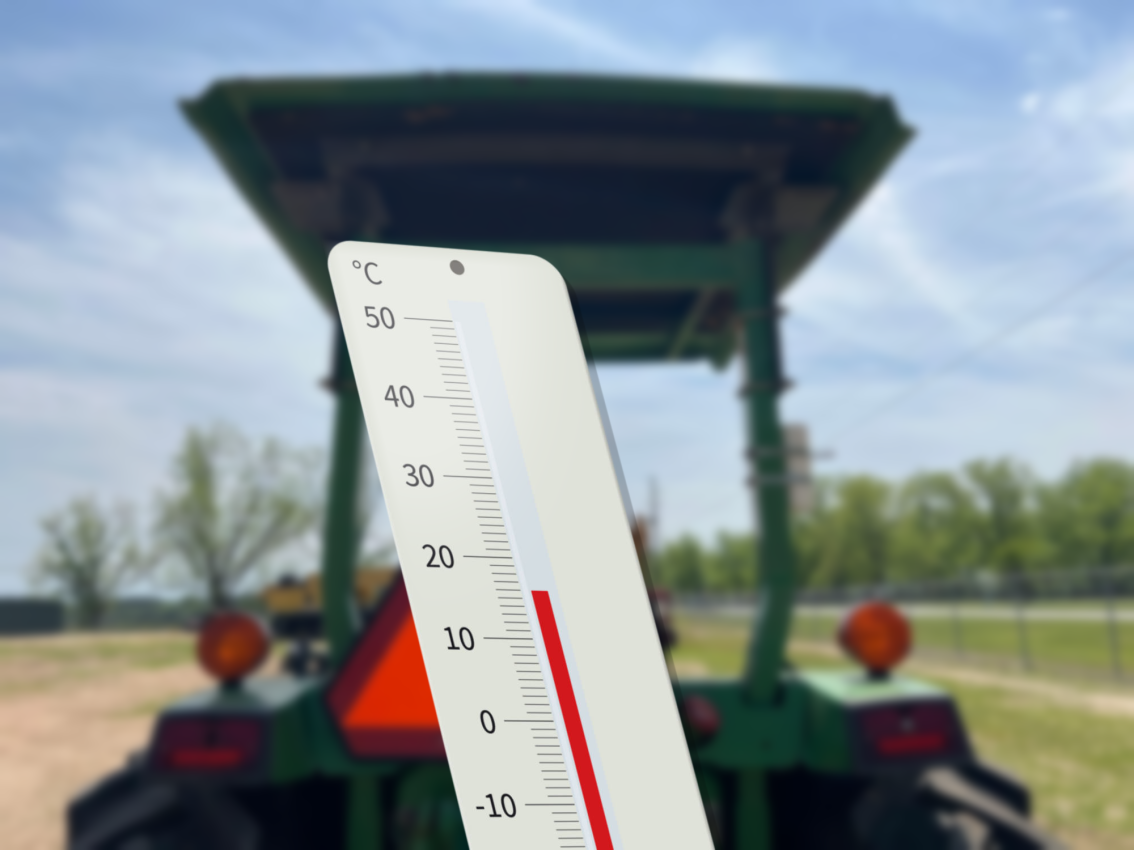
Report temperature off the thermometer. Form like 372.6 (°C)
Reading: 16 (°C)
